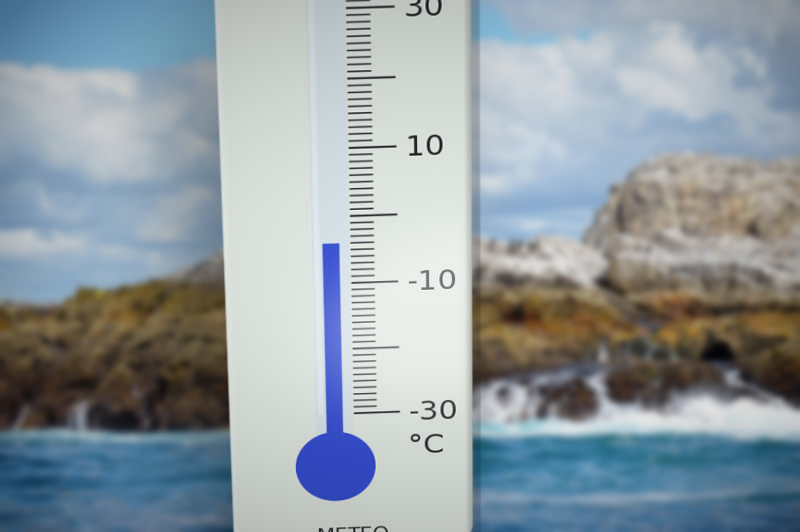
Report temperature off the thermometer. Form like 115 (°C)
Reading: -4 (°C)
